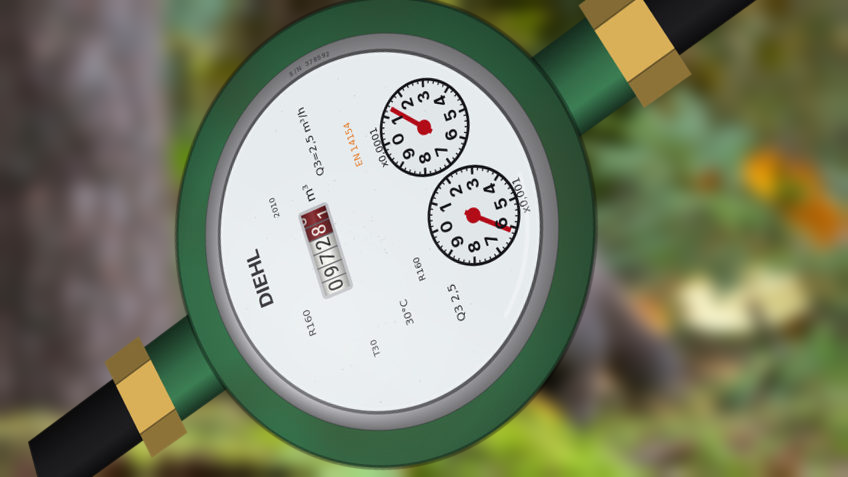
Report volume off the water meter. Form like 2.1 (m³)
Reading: 972.8061 (m³)
